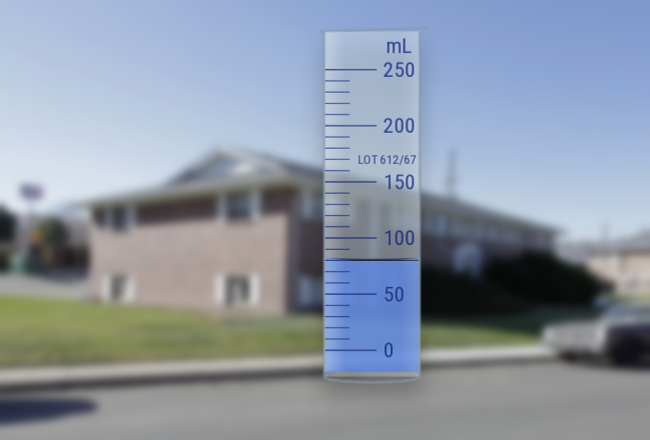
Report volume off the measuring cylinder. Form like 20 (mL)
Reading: 80 (mL)
